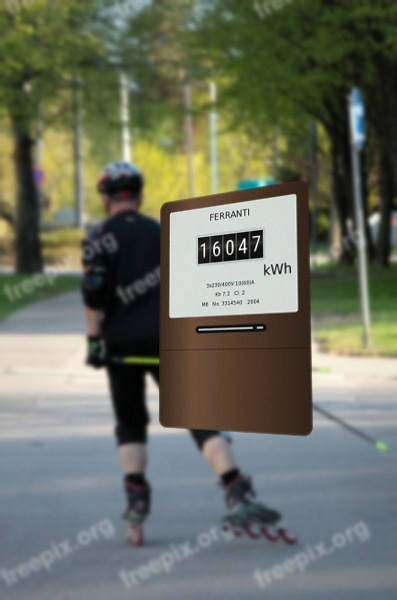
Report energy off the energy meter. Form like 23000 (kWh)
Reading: 16047 (kWh)
